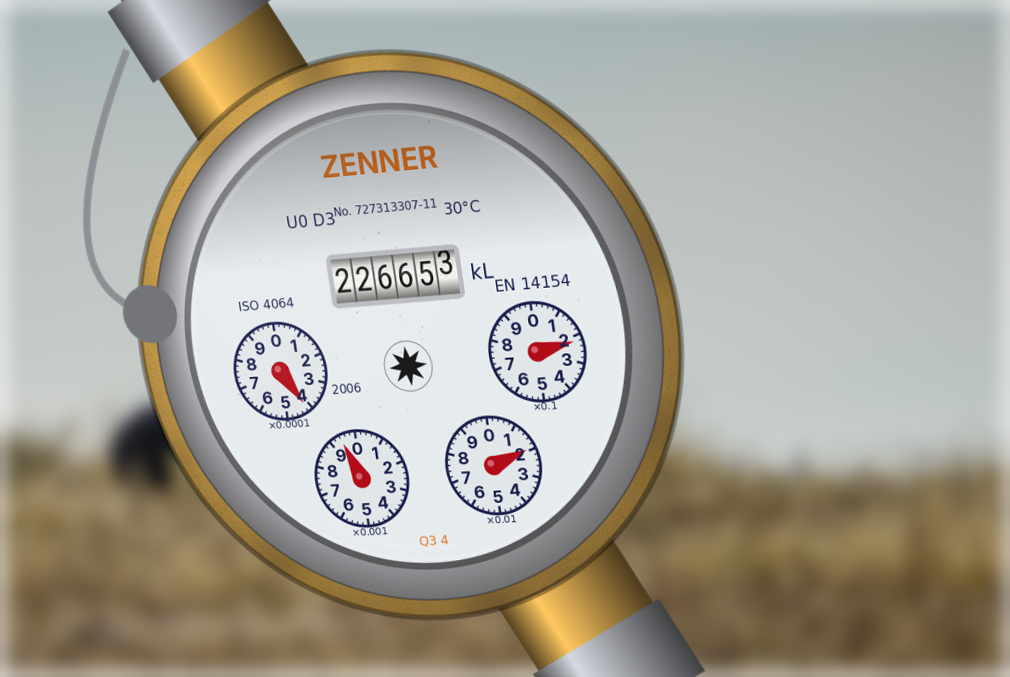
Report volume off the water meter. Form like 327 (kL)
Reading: 226653.2194 (kL)
